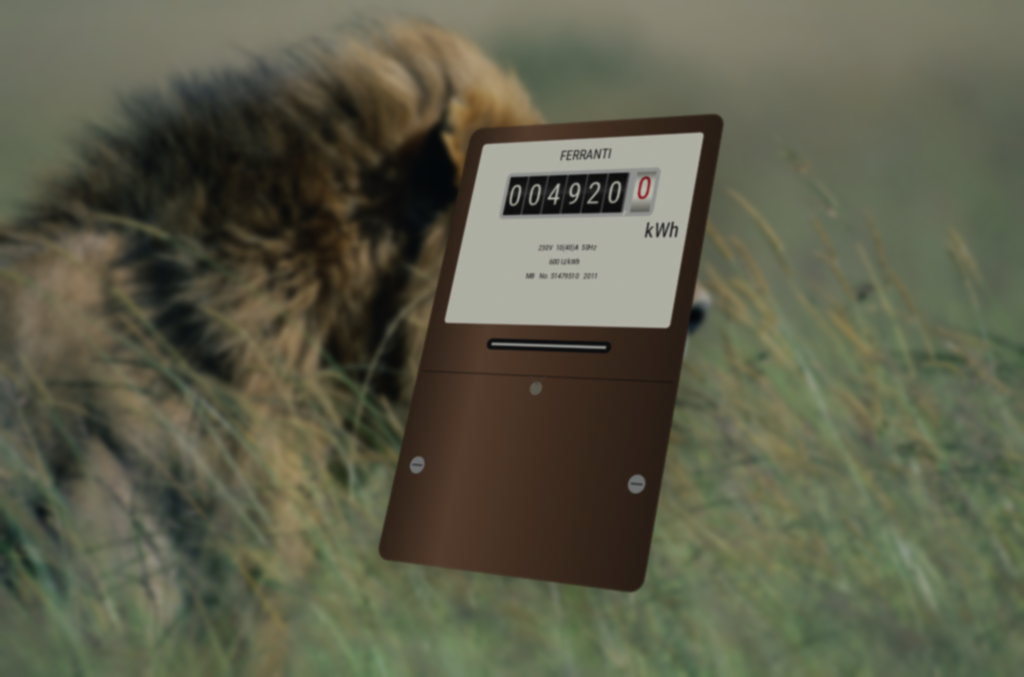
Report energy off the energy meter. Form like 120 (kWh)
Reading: 4920.0 (kWh)
